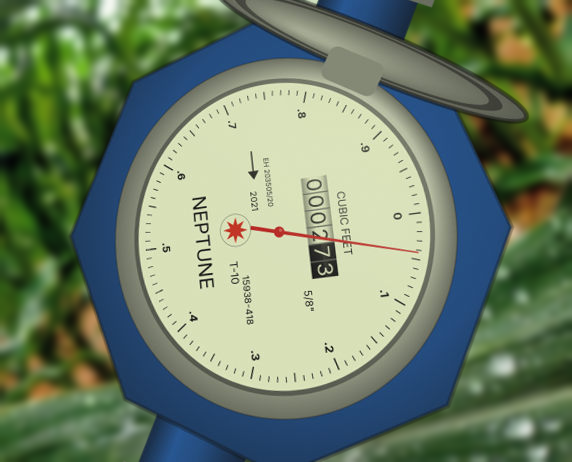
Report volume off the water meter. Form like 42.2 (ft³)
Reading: 273.04 (ft³)
